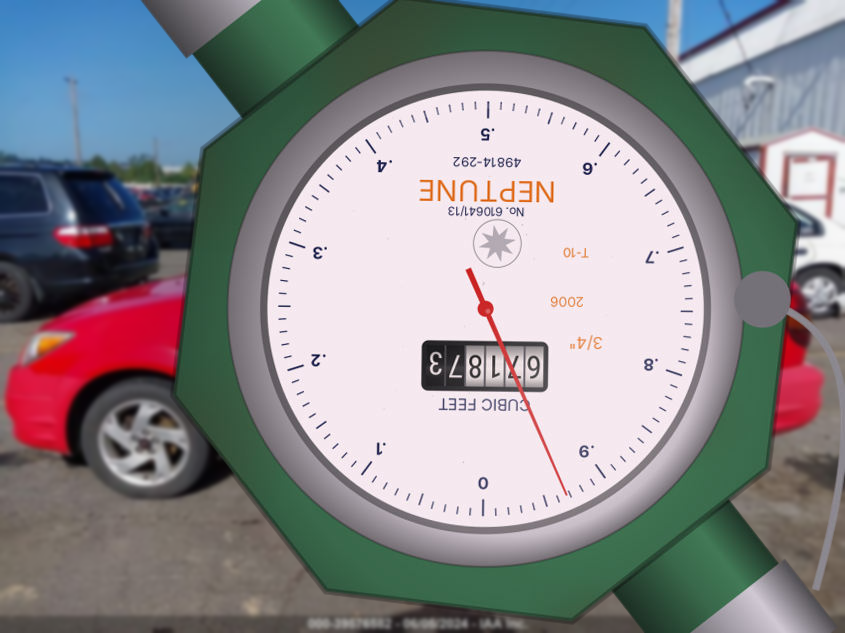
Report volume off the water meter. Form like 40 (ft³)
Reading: 671872.93 (ft³)
